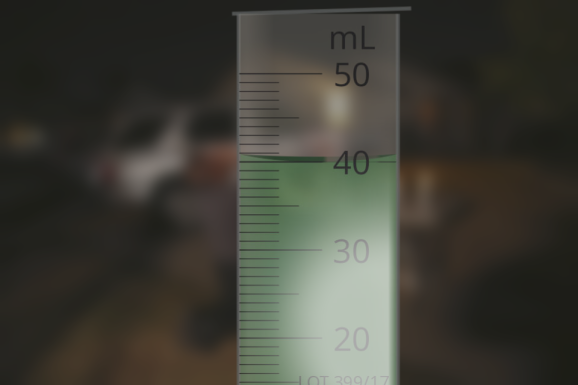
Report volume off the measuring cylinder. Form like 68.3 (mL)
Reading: 40 (mL)
